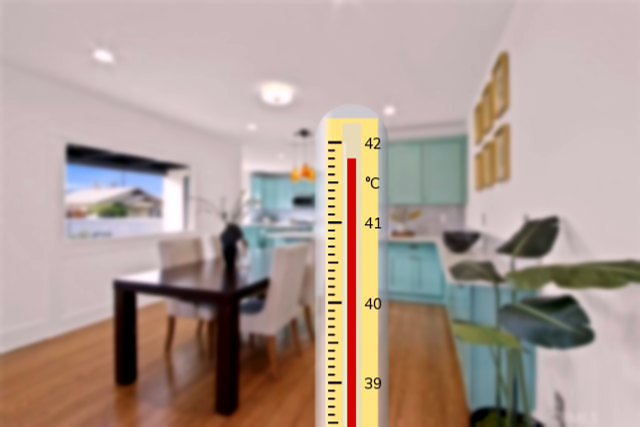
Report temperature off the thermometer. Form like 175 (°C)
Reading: 41.8 (°C)
